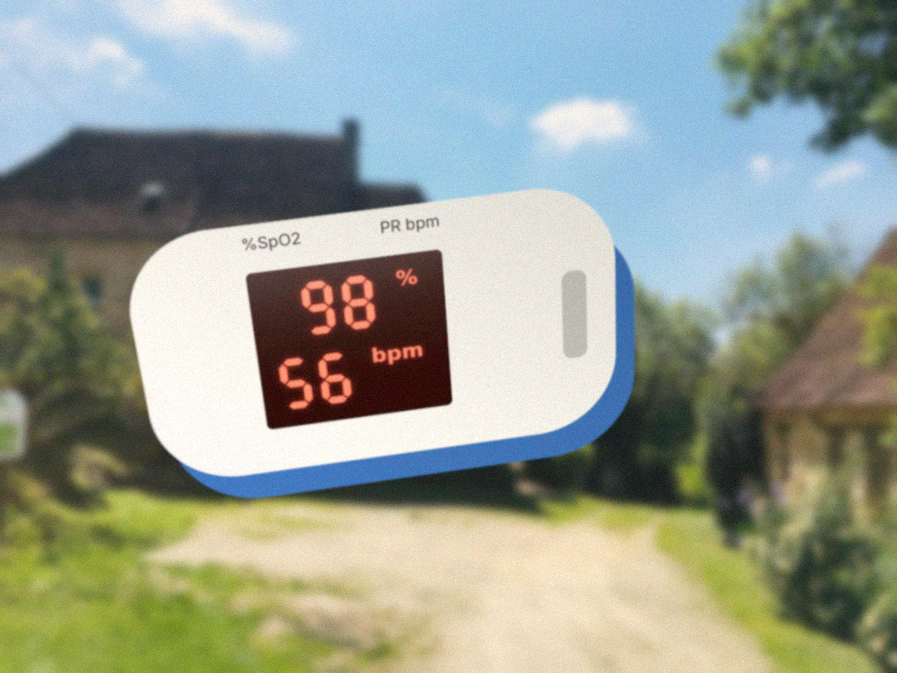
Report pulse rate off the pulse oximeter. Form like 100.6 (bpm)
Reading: 56 (bpm)
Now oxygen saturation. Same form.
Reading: 98 (%)
